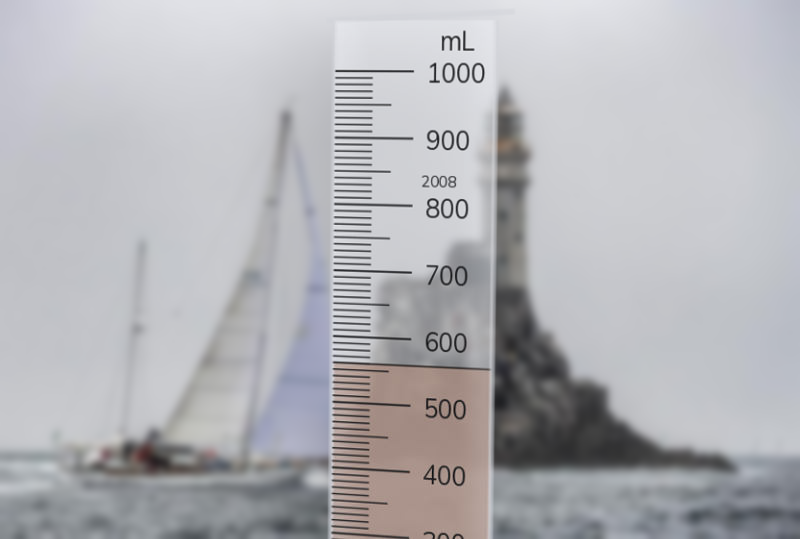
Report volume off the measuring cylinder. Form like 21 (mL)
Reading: 560 (mL)
